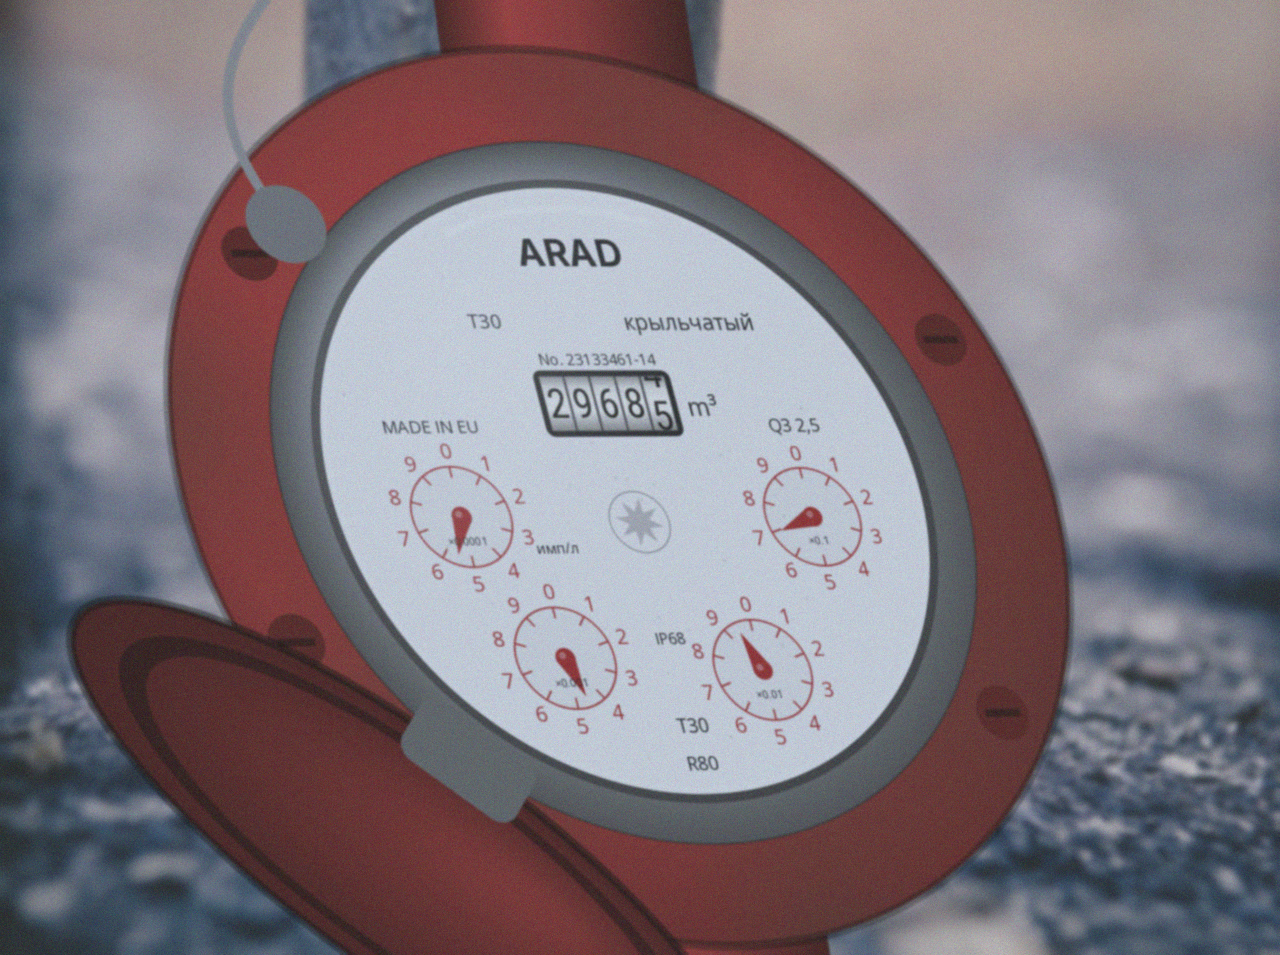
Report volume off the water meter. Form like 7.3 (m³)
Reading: 29684.6945 (m³)
